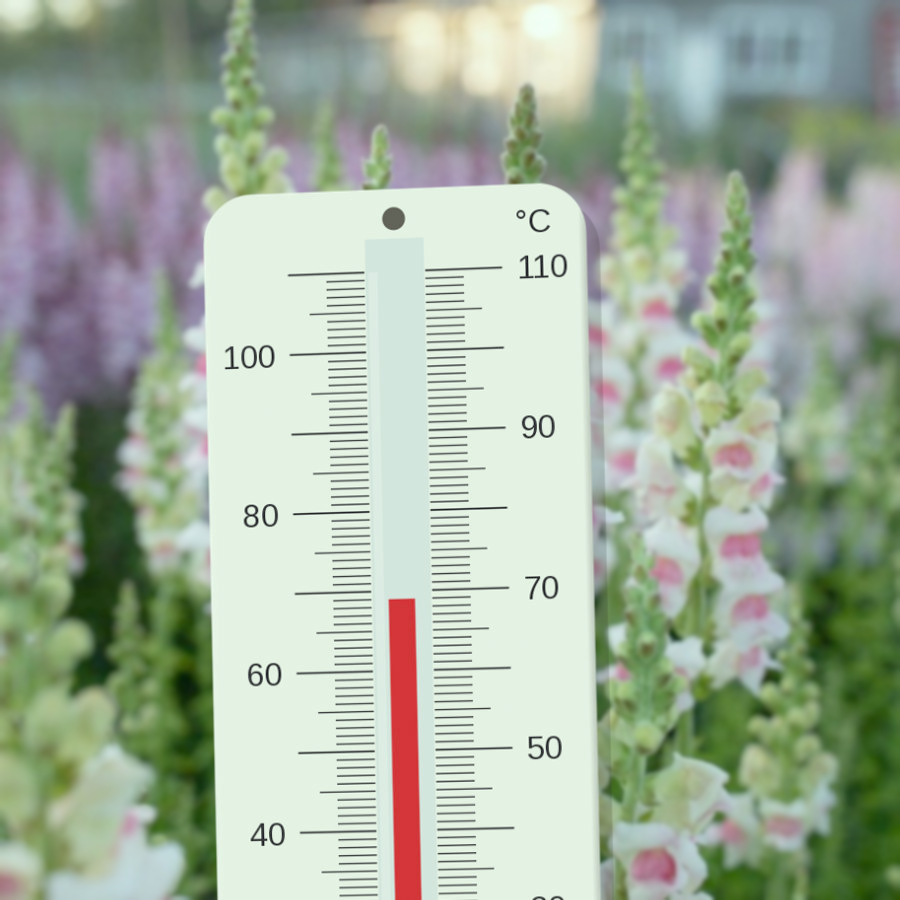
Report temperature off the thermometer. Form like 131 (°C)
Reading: 69 (°C)
